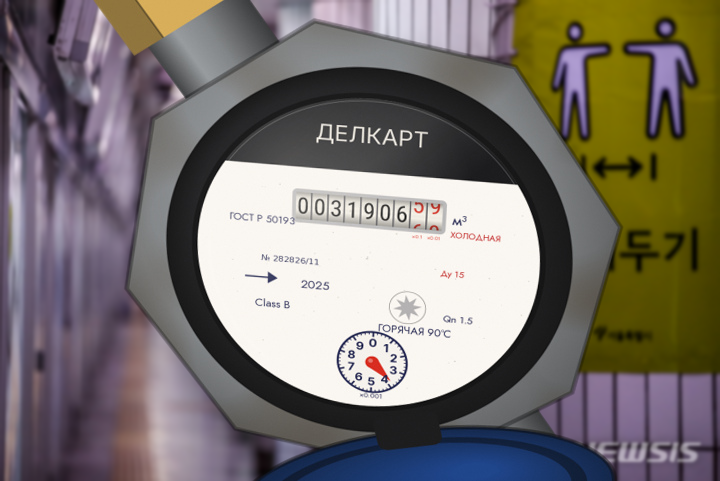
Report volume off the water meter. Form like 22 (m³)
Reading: 31906.593 (m³)
